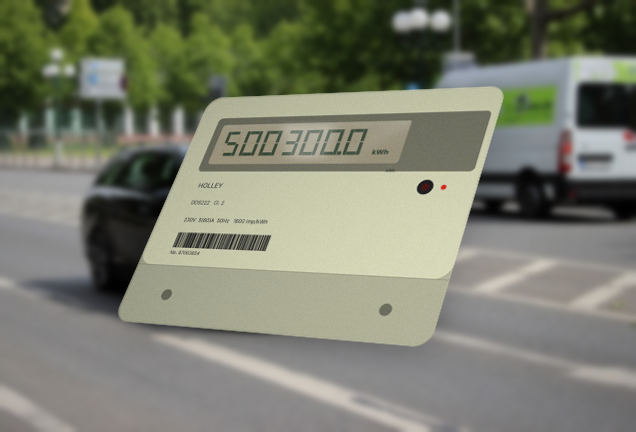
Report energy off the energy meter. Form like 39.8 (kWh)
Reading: 500300.0 (kWh)
